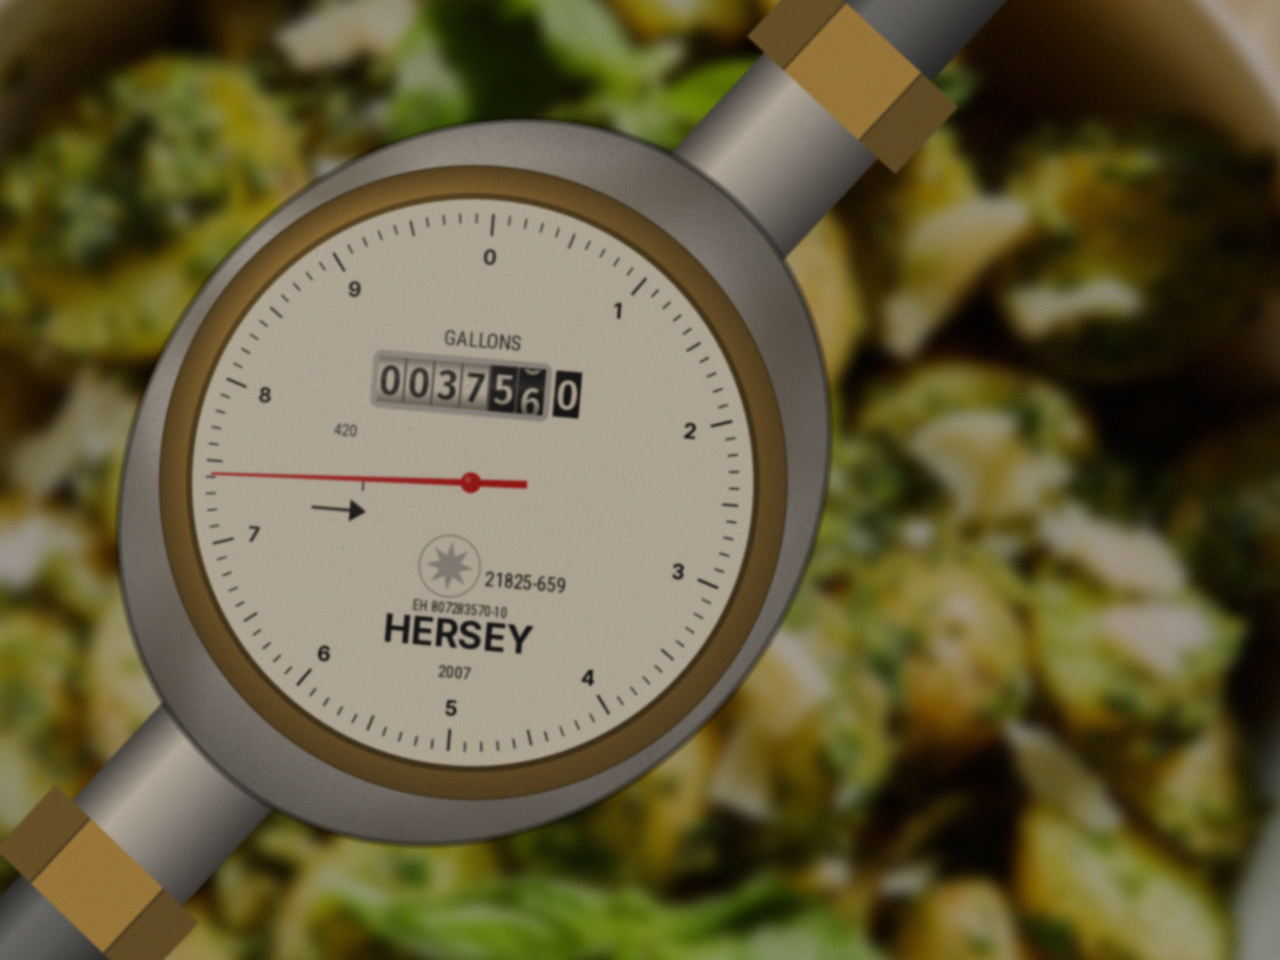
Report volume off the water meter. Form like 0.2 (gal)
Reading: 37557.4 (gal)
